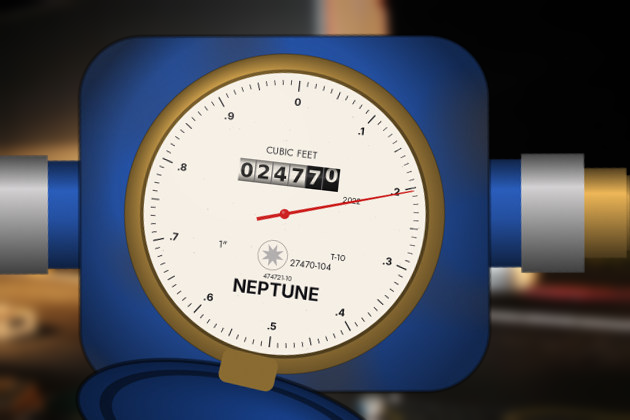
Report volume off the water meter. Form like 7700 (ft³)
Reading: 24770.20 (ft³)
